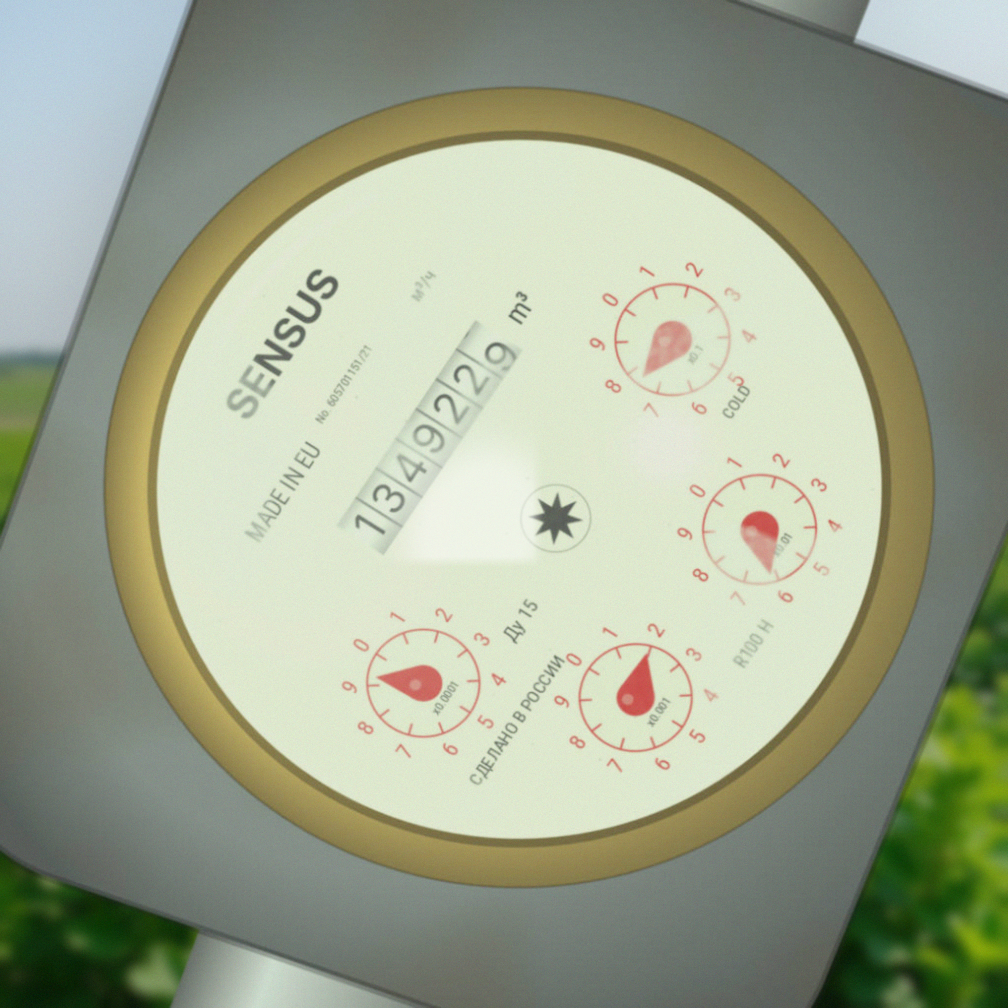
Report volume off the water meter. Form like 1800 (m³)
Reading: 1349228.7619 (m³)
